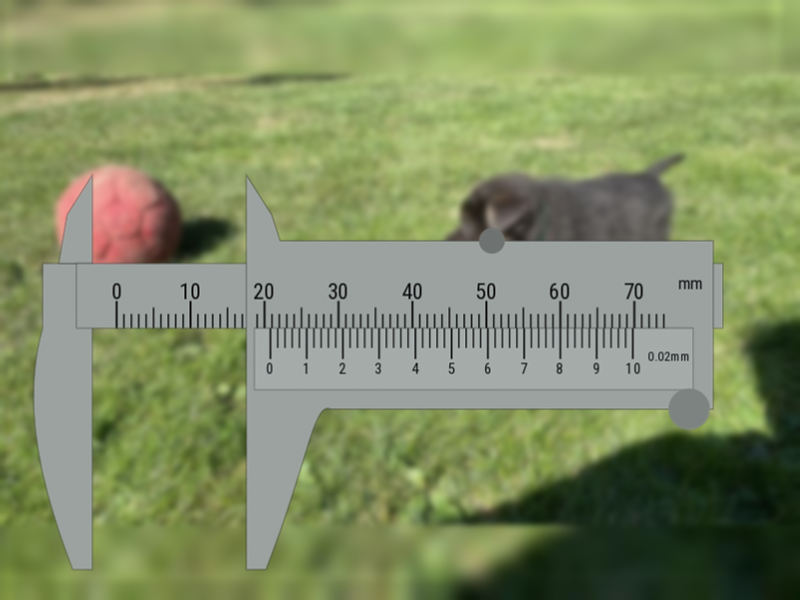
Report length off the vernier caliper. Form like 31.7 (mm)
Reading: 20.8 (mm)
